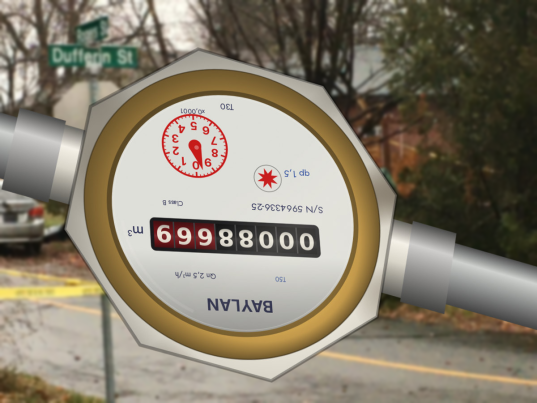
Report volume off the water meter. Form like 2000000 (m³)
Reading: 88.6689 (m³)
